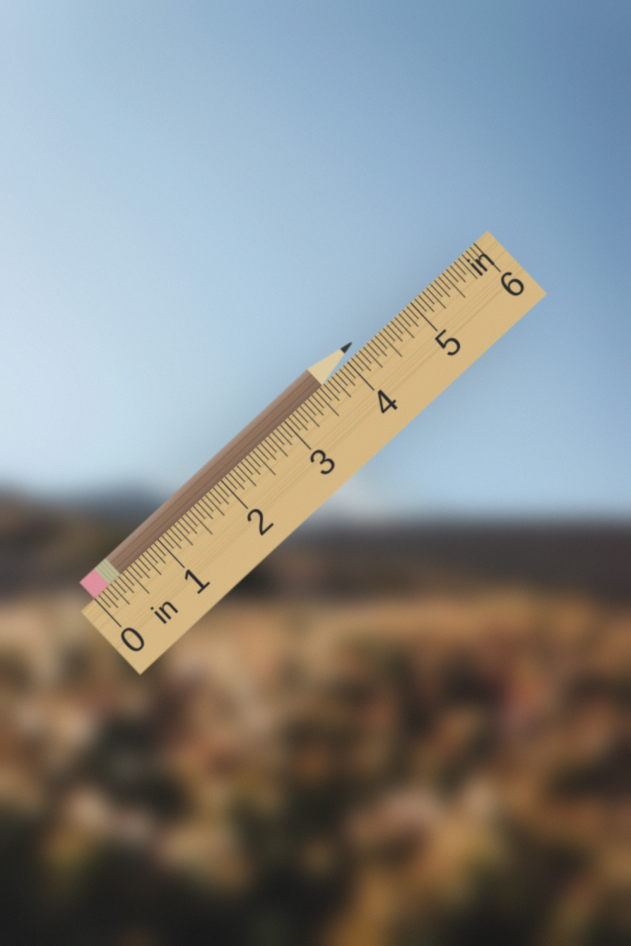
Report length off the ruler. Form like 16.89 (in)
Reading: 4.1875 (in)
